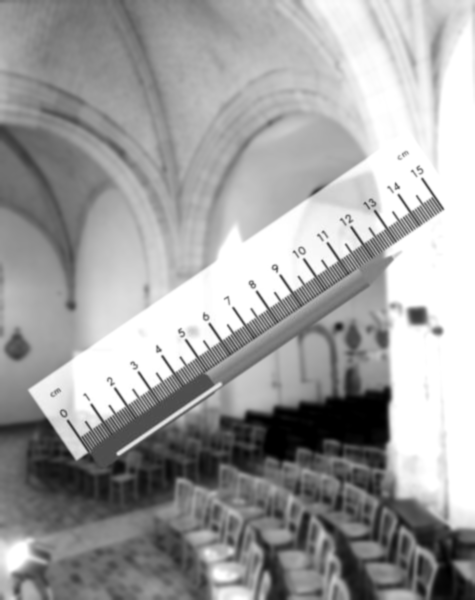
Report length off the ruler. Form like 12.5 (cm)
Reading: 13 (cm)
